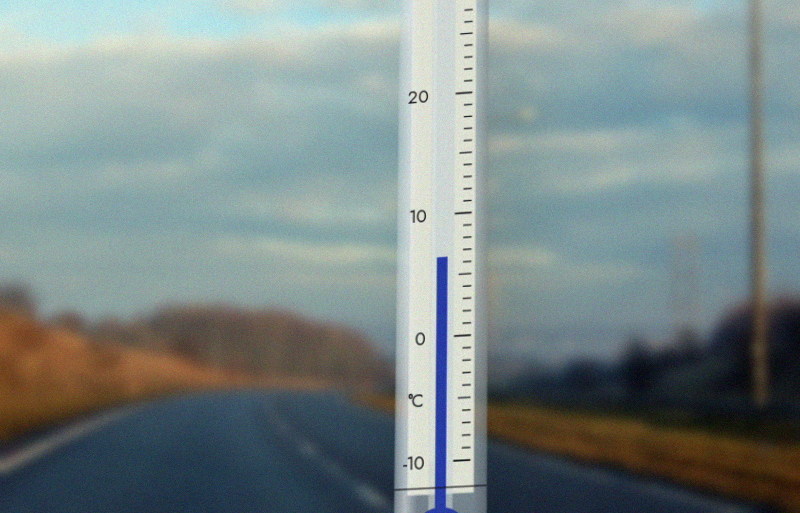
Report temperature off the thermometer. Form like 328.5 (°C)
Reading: 6.5 (°C)
